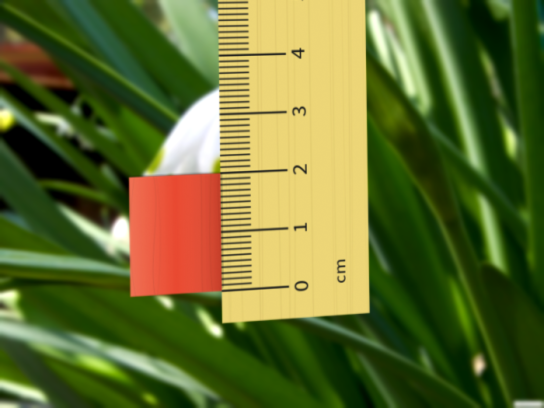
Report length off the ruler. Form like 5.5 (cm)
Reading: 2 (cm)
